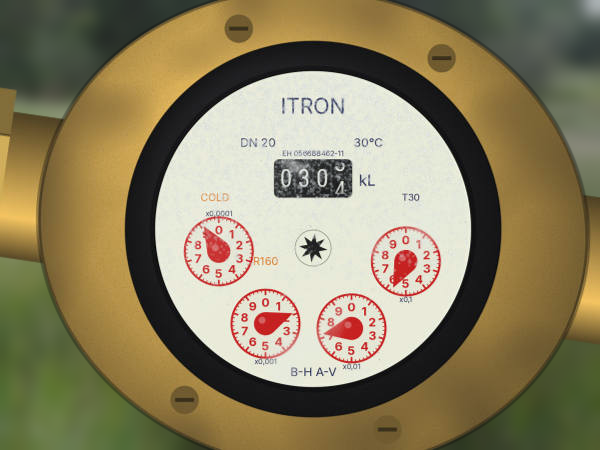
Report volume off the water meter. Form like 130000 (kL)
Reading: 303.5719 (kL)
